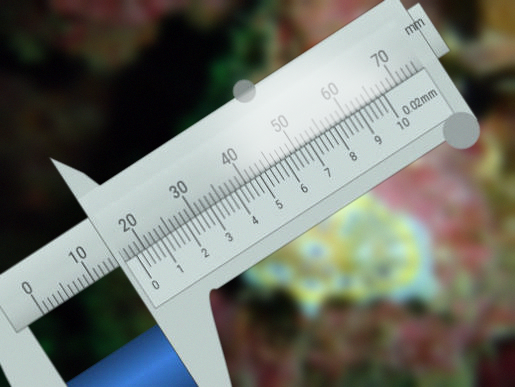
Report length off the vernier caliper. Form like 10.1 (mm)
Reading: 18.2 (mm)
